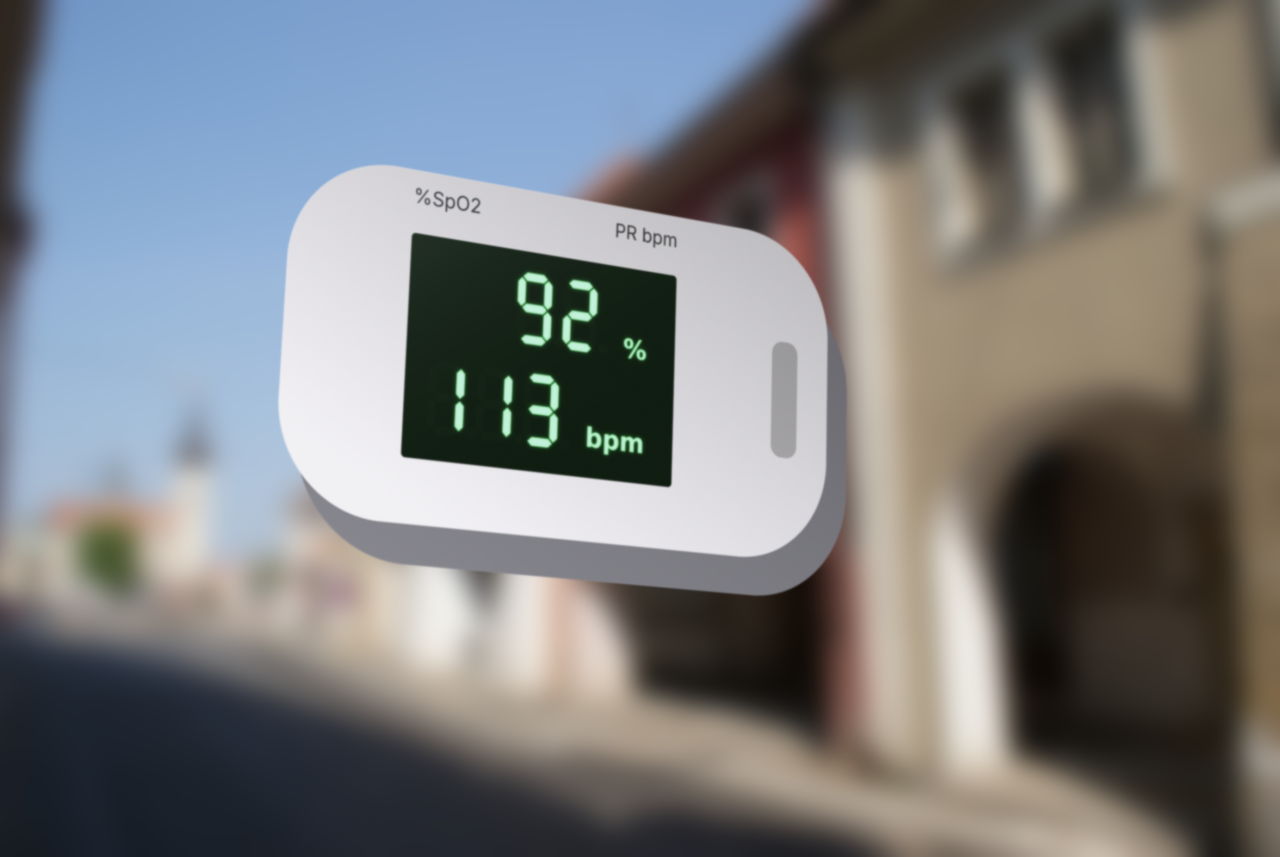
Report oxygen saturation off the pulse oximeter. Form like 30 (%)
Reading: 92 (%)
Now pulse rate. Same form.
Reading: 113 (bpm)
